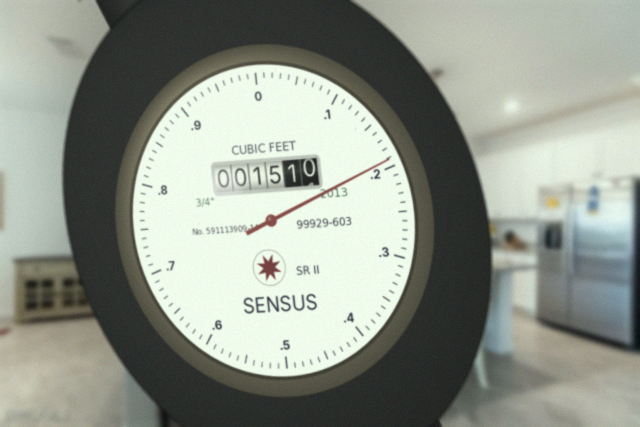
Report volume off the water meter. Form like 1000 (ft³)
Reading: 1510.19 (ft³)
